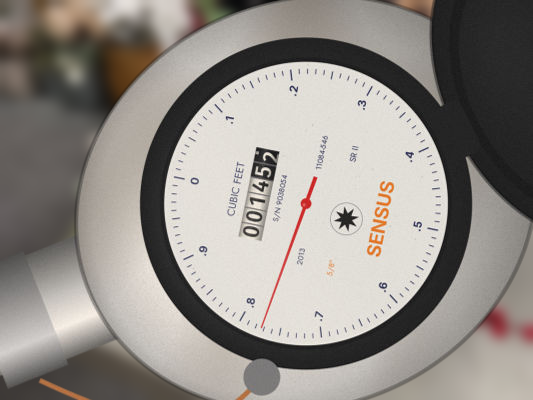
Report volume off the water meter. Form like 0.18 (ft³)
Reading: 1451.77 (ft³)
